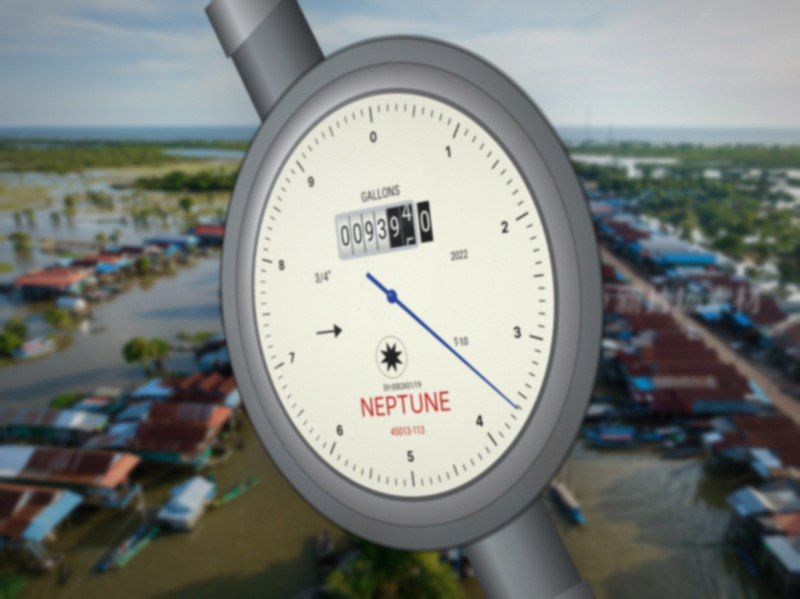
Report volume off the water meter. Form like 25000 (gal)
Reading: 93943.6 (gal)
